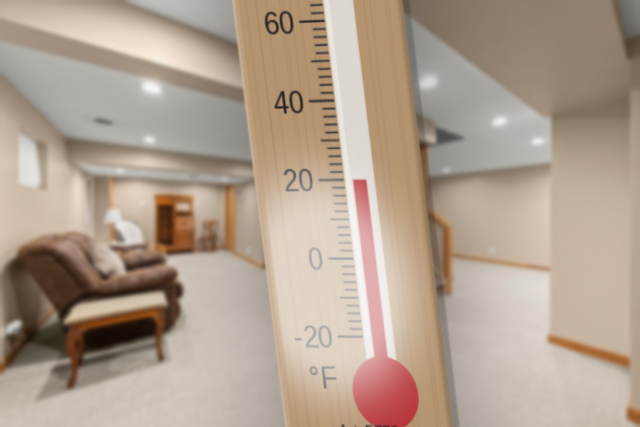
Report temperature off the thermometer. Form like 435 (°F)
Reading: 20 (°F)
